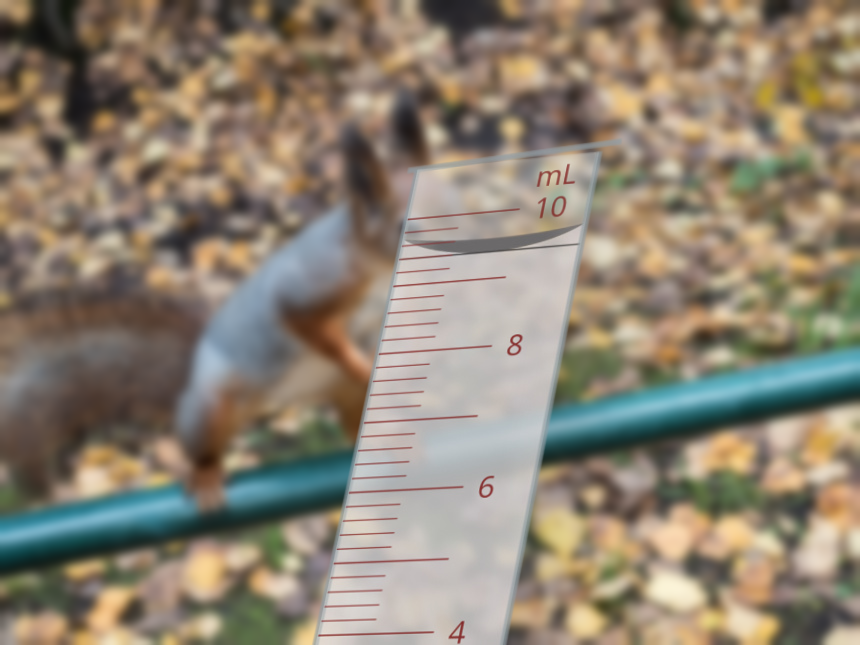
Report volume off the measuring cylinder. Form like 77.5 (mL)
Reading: 9.4 (mL)
